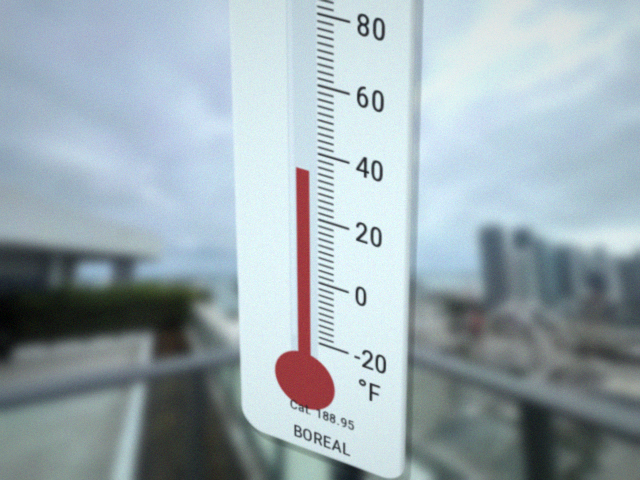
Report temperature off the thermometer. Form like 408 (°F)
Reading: 34 (°F)
